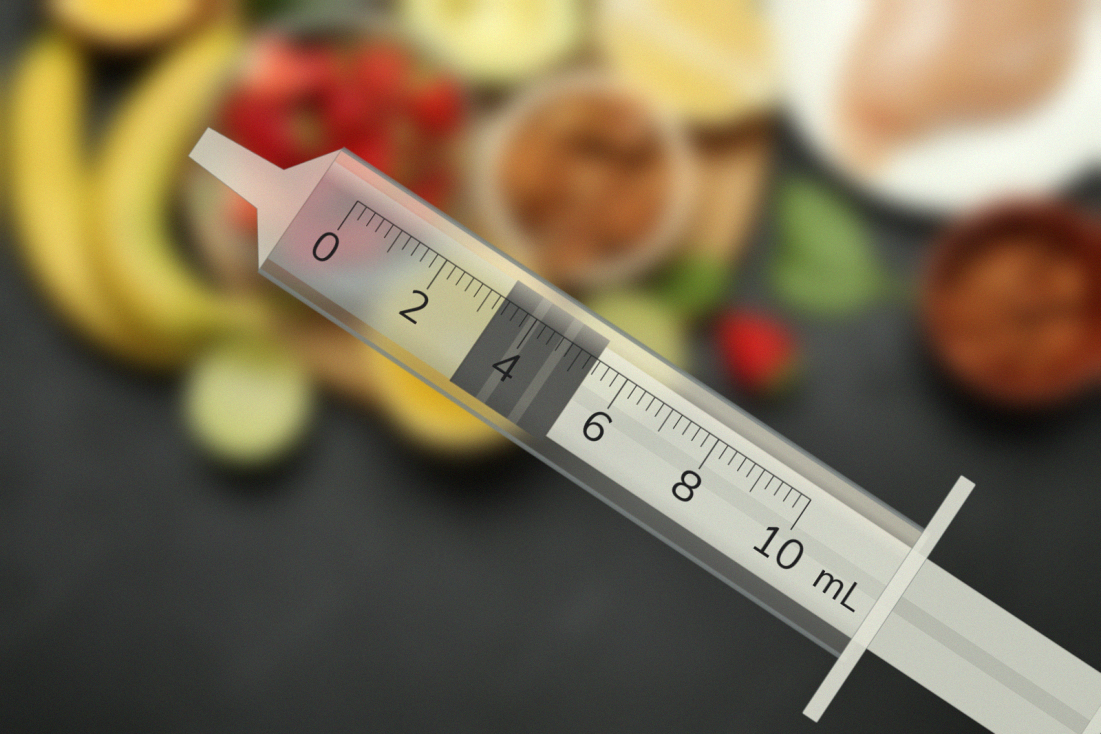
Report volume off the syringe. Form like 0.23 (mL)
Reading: 3.3 (mL)
